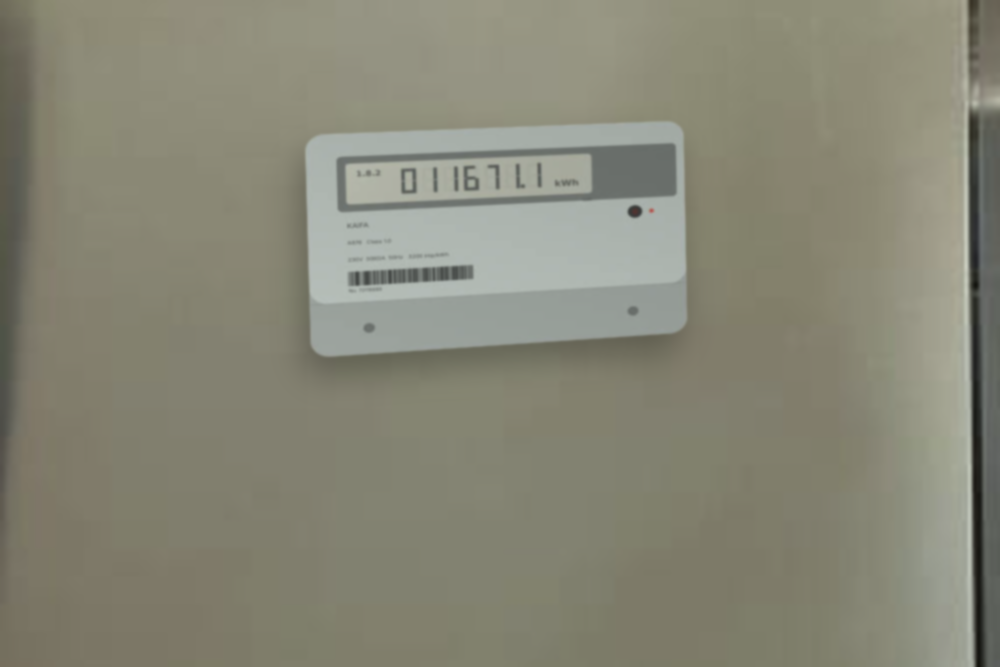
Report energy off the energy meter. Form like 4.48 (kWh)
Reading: 11671.1 (kWh)
